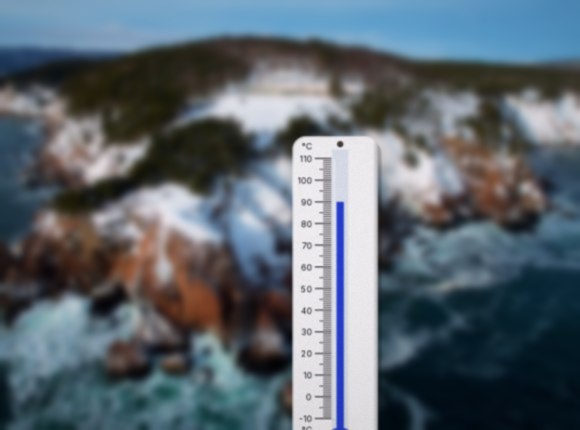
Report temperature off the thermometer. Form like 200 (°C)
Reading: 90 (°C)
